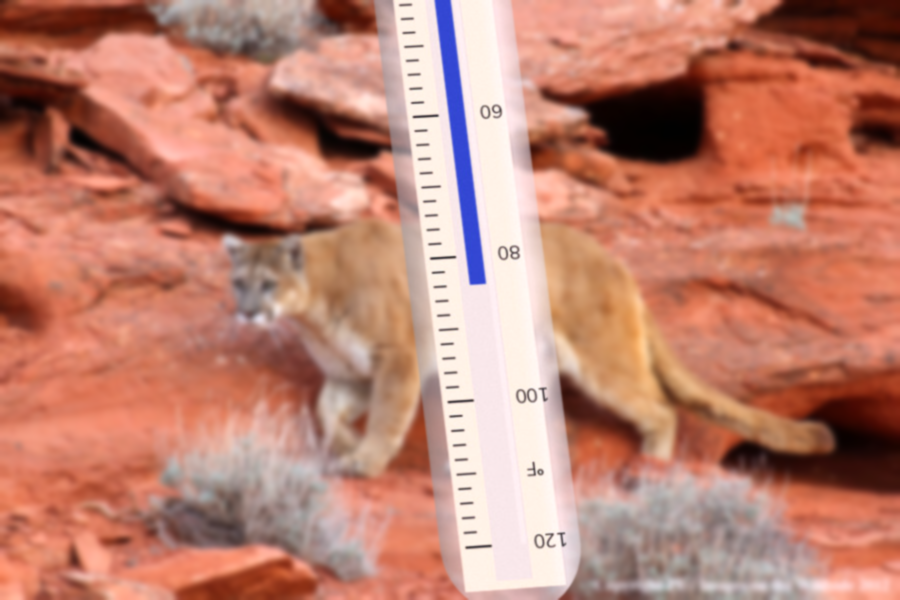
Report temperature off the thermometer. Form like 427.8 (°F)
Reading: 84 (°F)
